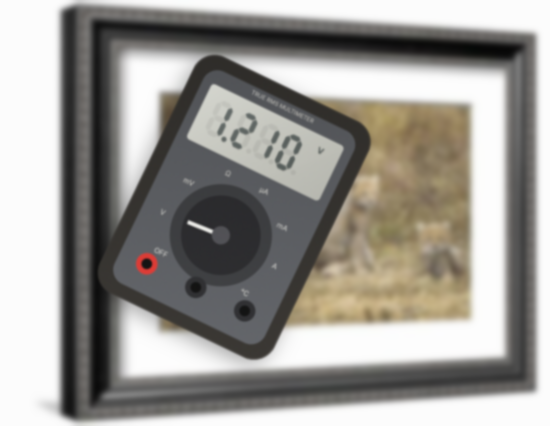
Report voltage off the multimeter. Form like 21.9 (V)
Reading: 1.210 (V)
